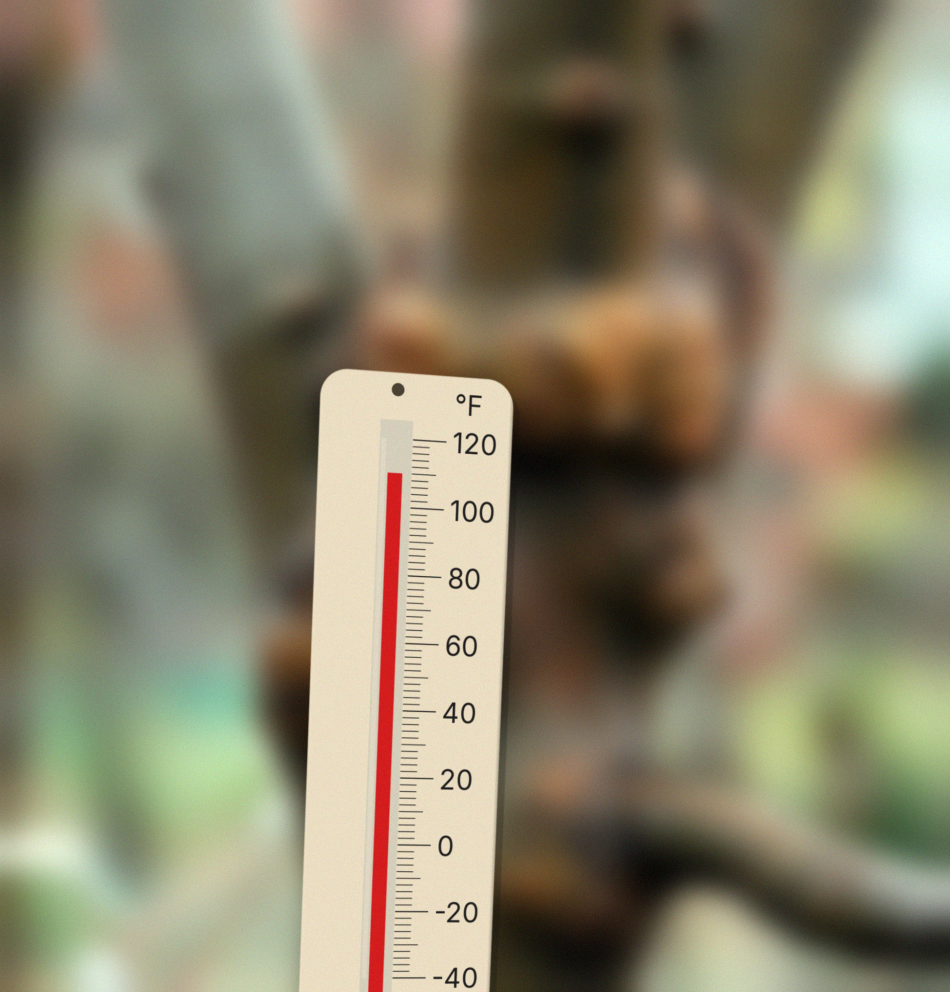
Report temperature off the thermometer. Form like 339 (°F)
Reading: 110 (°F)
